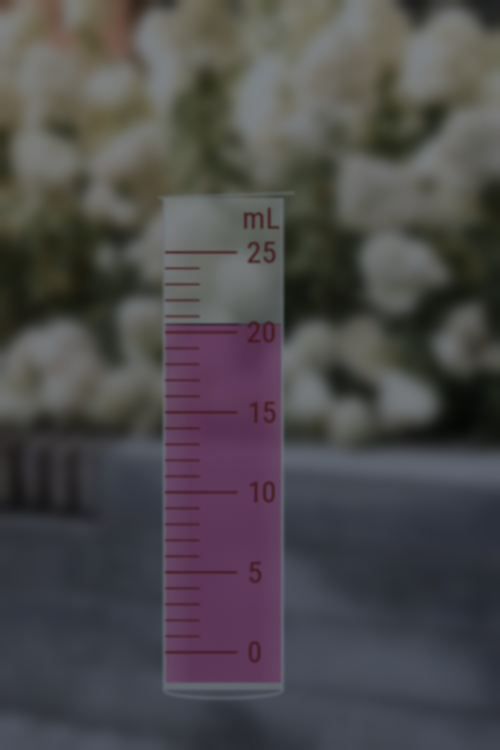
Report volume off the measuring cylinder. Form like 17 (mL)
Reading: 20.5 (mL)
